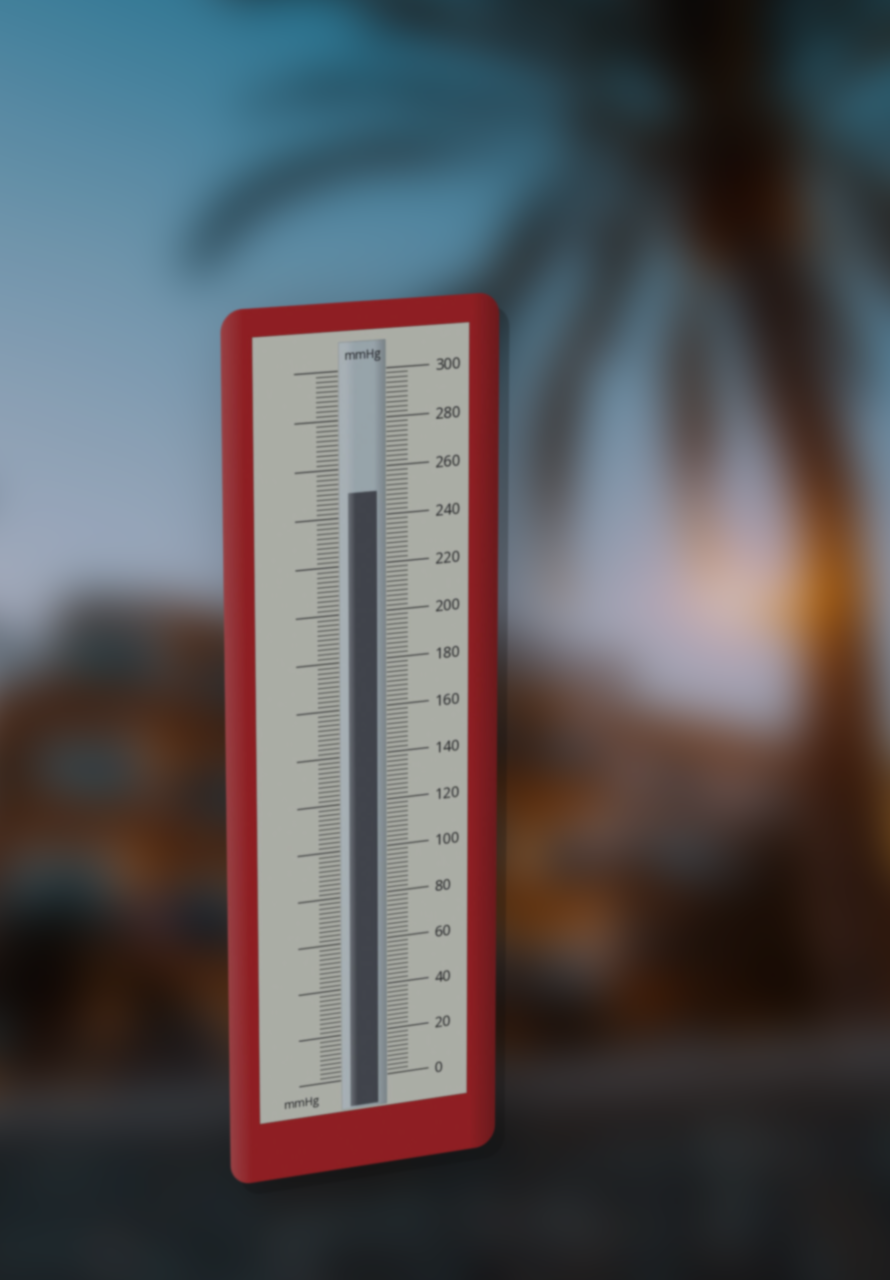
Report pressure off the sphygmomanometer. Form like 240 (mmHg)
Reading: 250 (mmHg)
